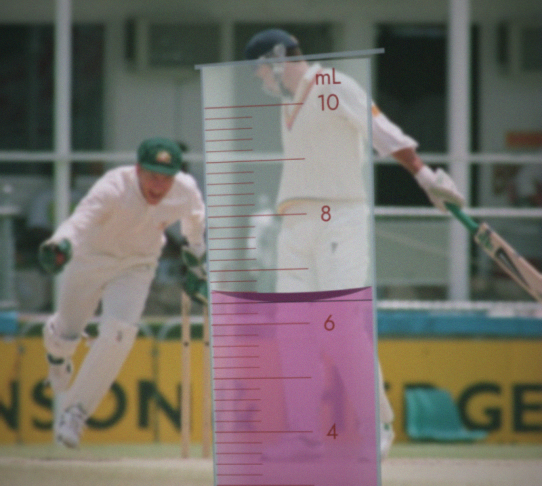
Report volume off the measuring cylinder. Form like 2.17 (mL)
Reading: 6.4 (mL)
